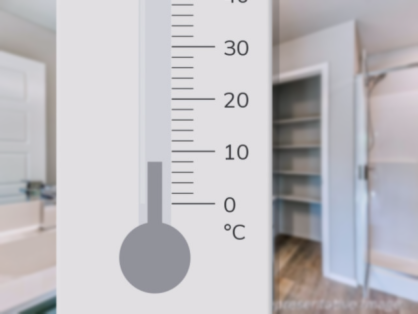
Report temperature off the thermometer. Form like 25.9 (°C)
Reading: 8 (°C)
